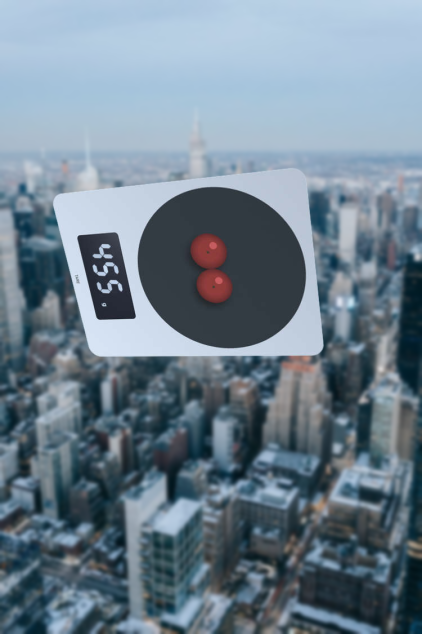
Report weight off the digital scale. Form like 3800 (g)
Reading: 455 (g)
